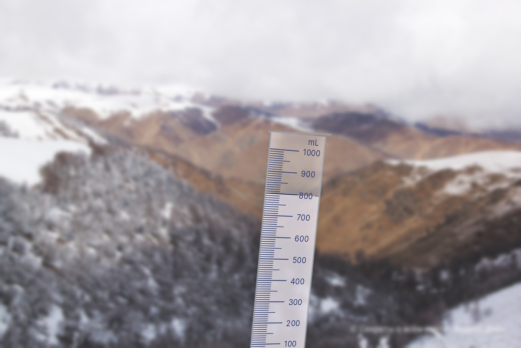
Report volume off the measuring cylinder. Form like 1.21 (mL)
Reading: 800 (mL)
